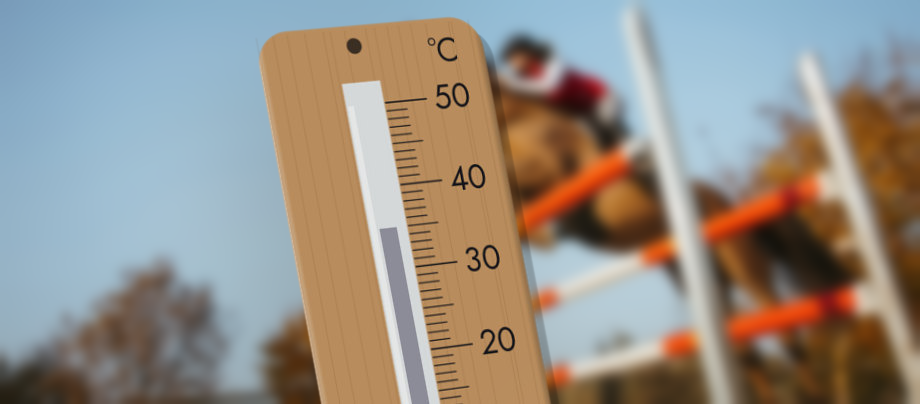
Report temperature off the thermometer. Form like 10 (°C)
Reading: 35 (°C)
